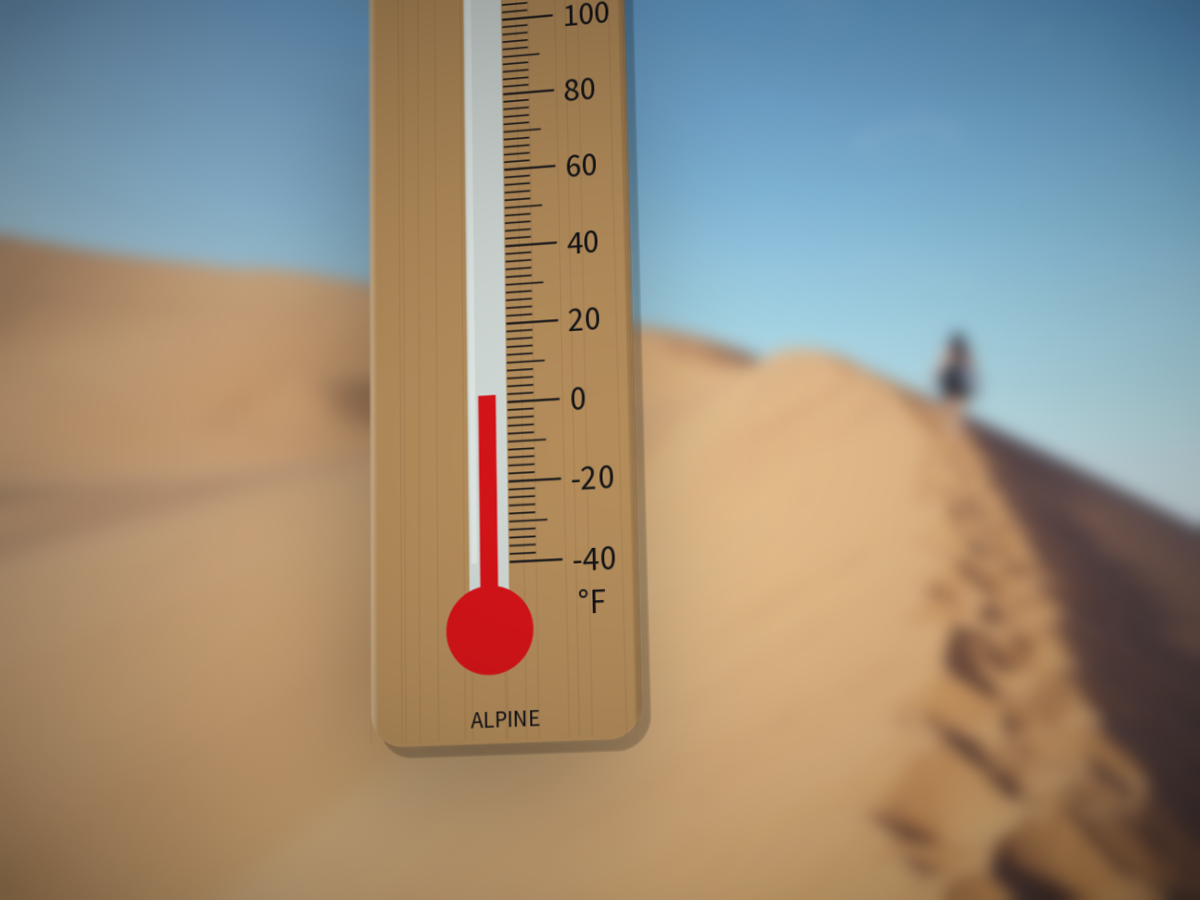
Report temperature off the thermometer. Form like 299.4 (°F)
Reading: 2 (°F)
